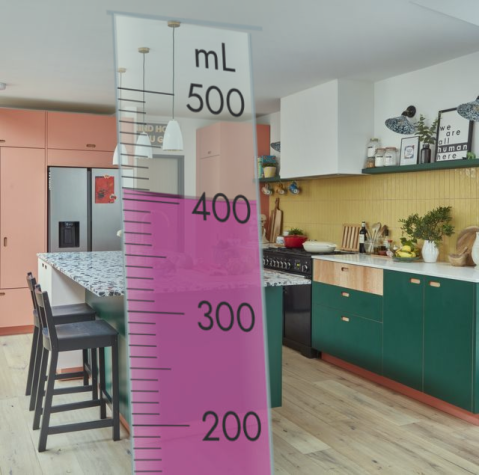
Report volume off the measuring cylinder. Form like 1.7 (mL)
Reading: 405 (mL)
